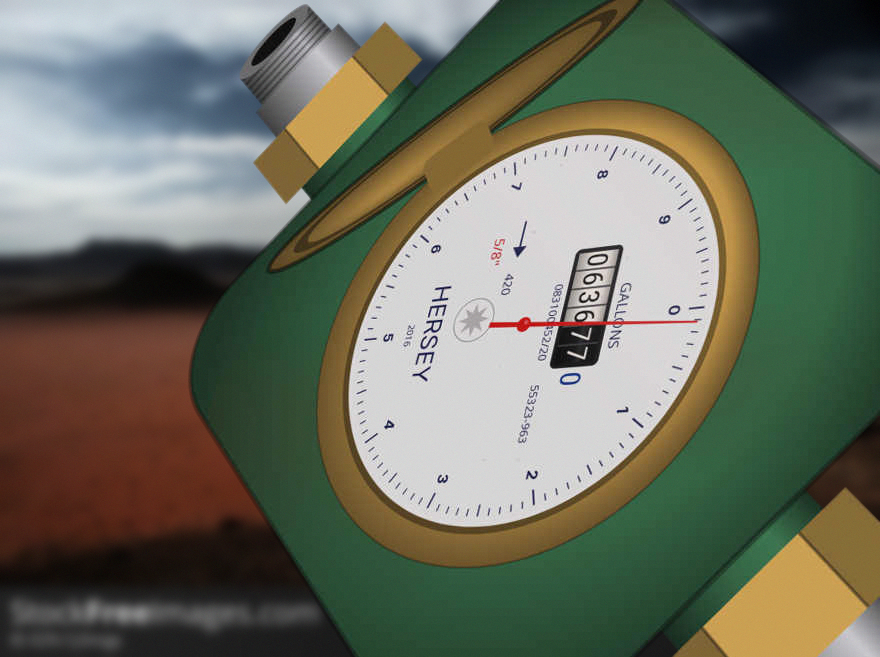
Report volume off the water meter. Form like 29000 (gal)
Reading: 636770.1 (gal)
